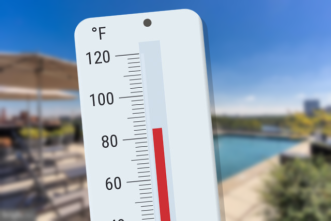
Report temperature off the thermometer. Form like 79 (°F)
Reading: 84 (°F)
